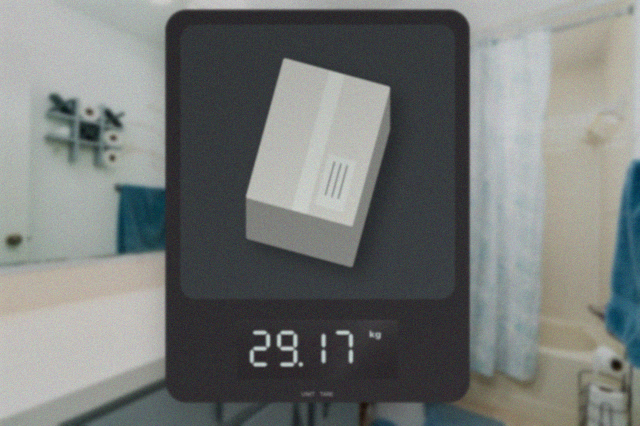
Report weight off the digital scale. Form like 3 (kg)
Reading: 29.17 (kg)
